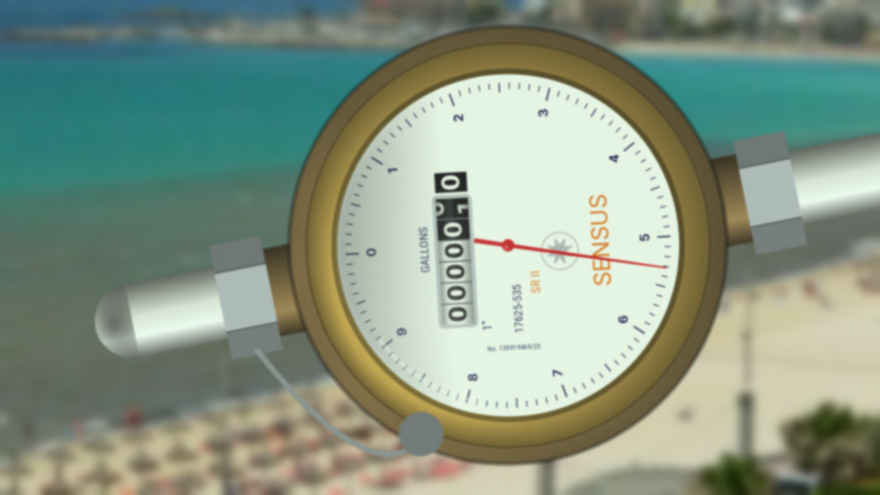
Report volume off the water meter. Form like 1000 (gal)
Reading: 5.3 (gal)
